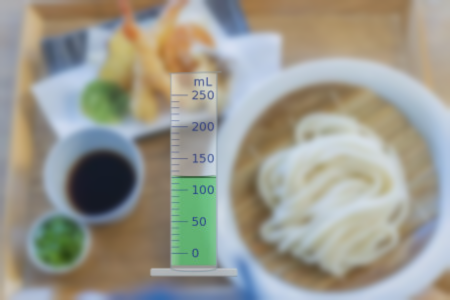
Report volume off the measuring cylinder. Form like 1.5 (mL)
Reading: 120 (mL)
